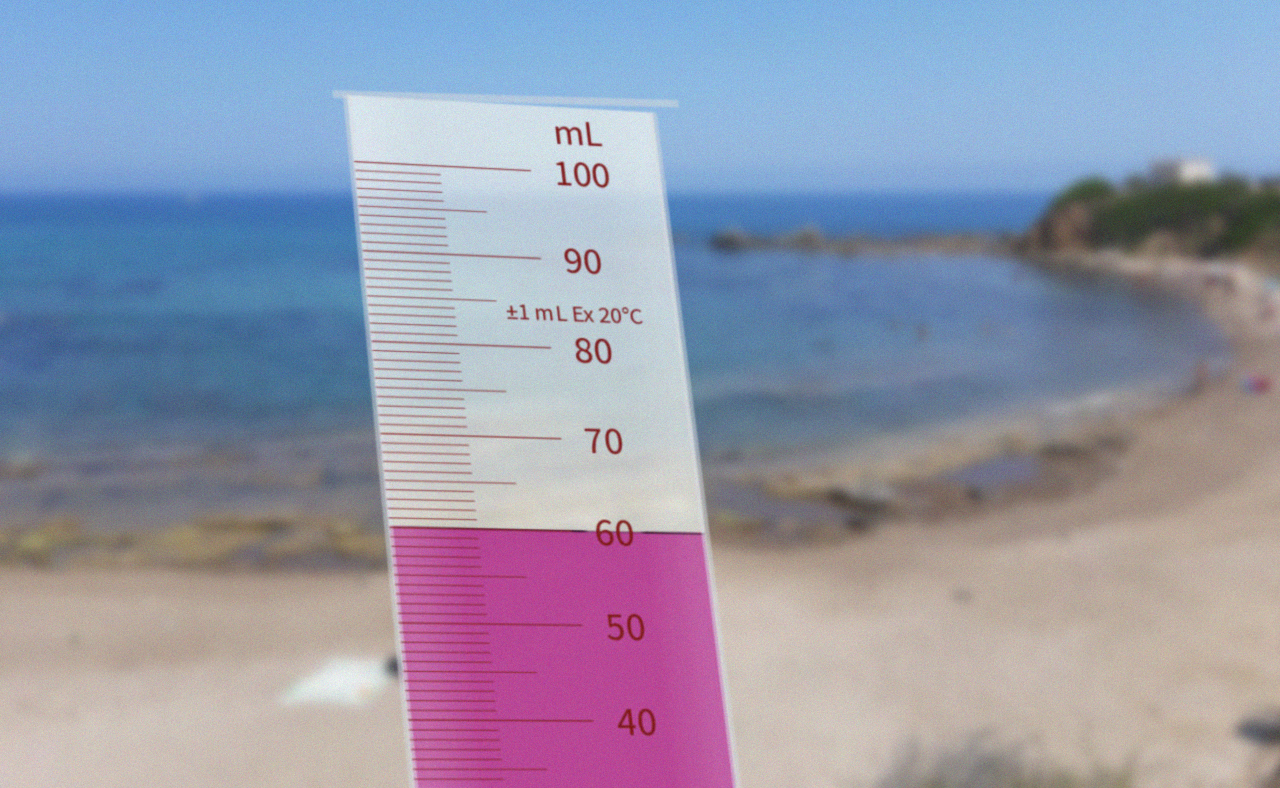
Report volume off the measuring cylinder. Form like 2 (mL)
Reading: 60 (mL)
